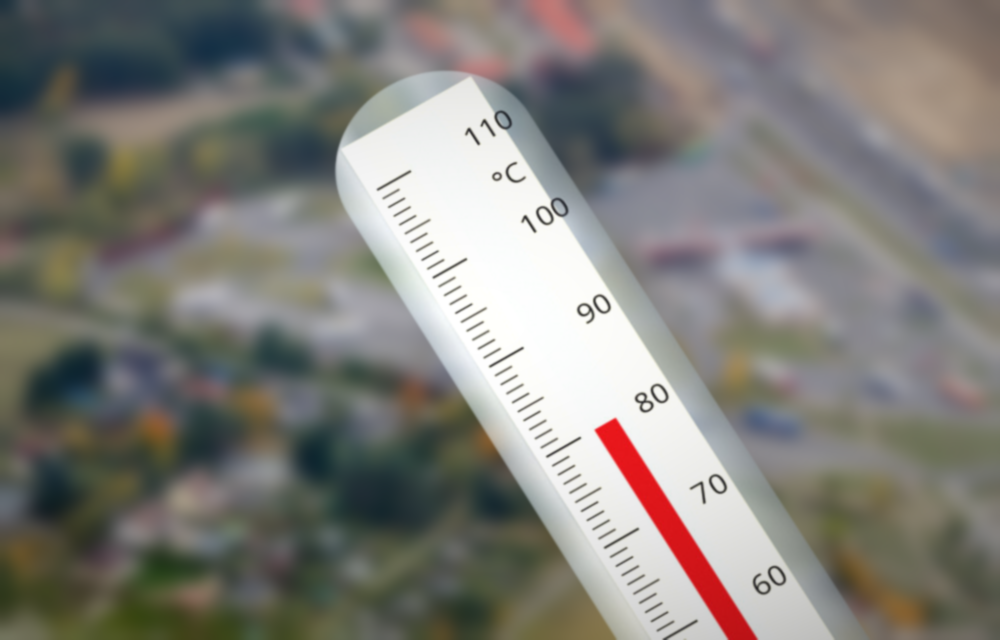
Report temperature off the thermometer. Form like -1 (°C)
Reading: 80 (°C)
